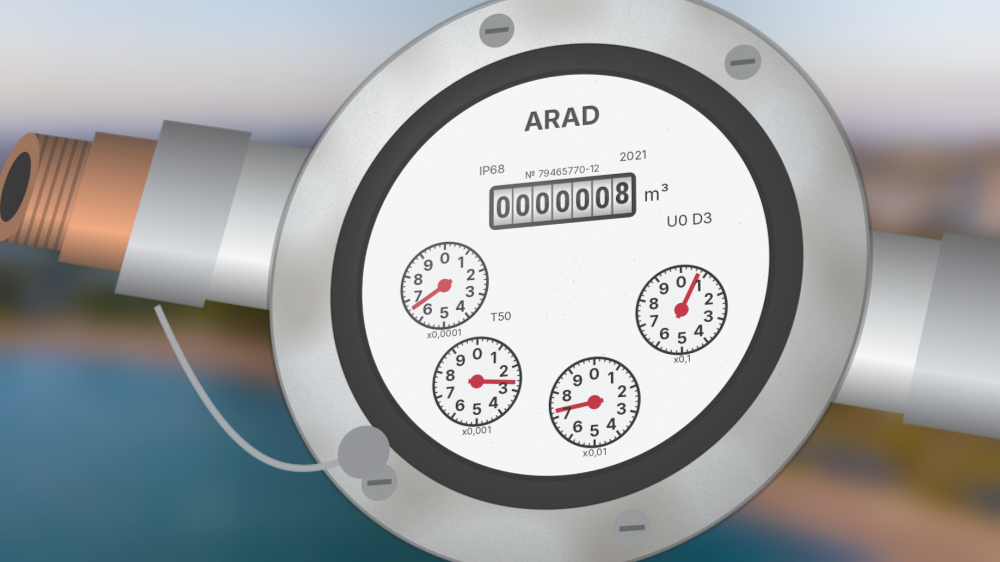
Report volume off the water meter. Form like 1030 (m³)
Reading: 8.0726 (m³)
